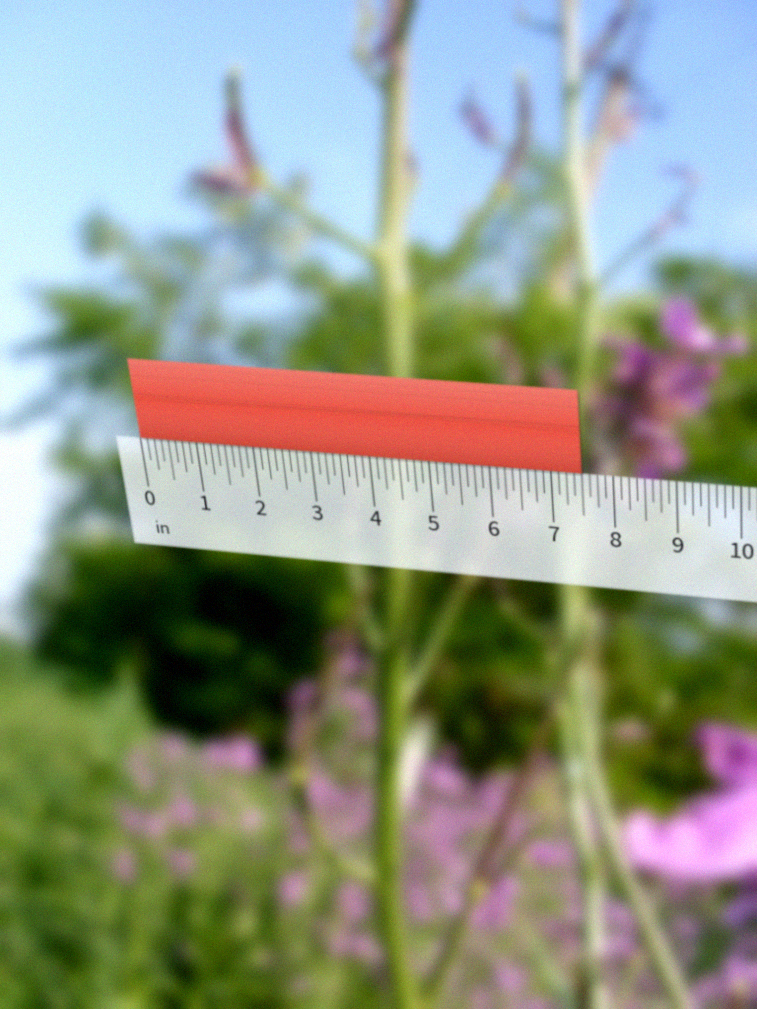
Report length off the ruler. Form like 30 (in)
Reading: 7.5 (in)
